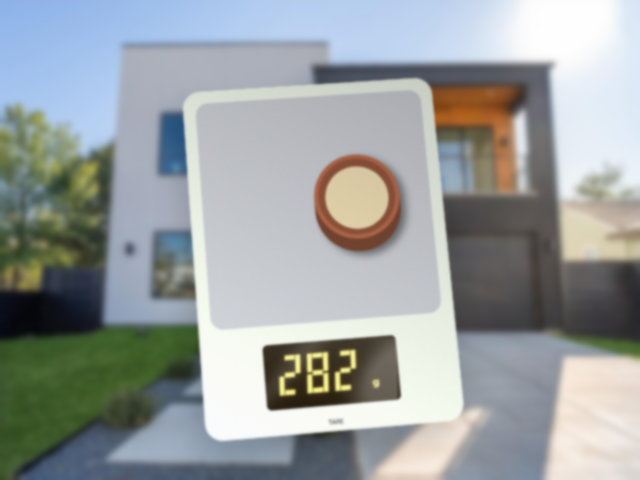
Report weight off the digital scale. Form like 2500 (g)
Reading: 282 (g)
